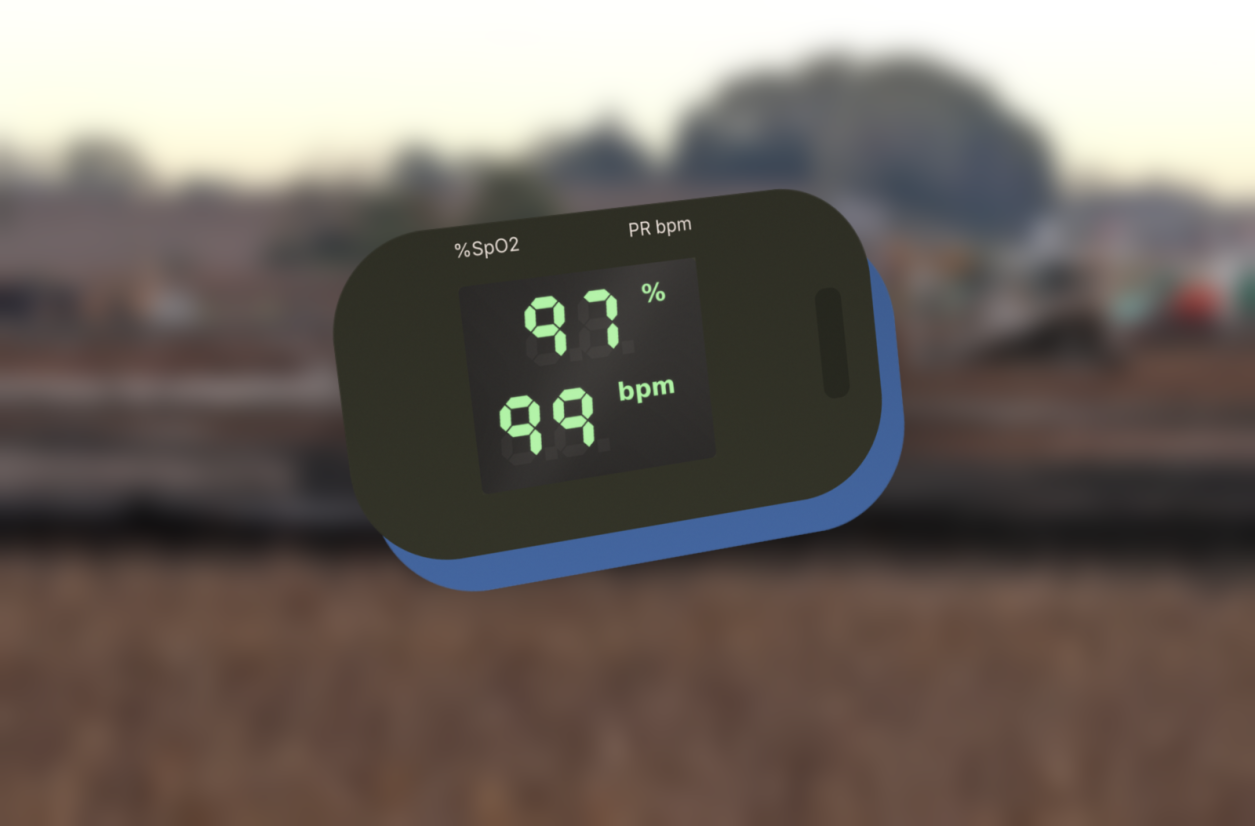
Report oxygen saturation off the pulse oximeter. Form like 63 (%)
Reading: 97 (%)
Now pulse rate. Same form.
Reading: 99 (bpm)
